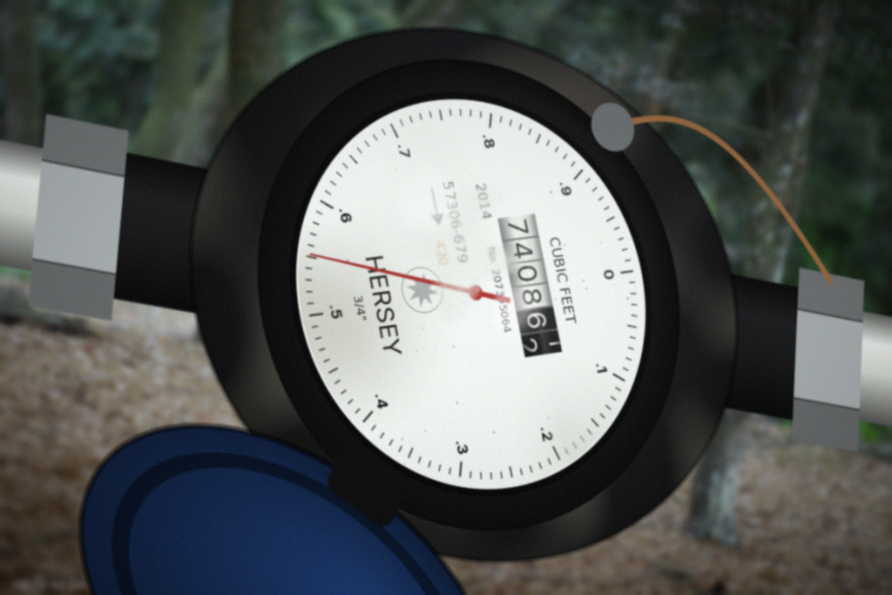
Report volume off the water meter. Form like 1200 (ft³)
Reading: 740861.55 (ft³)
